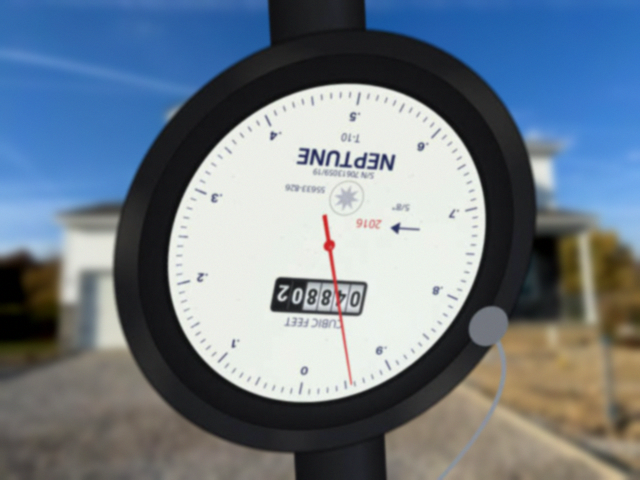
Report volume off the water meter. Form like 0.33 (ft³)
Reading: 48801.94 (ft³)
